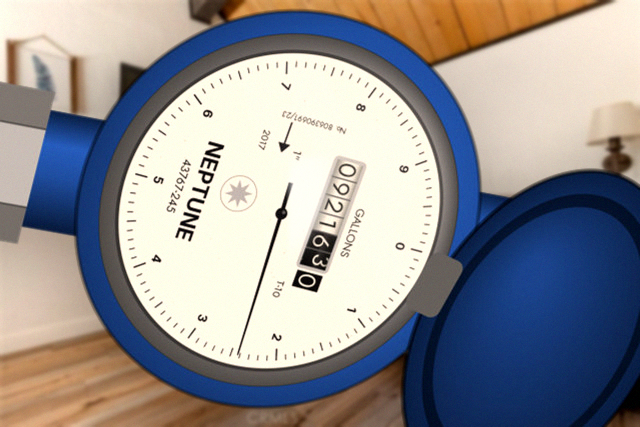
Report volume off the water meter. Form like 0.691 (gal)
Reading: 921632.4 (gal)
